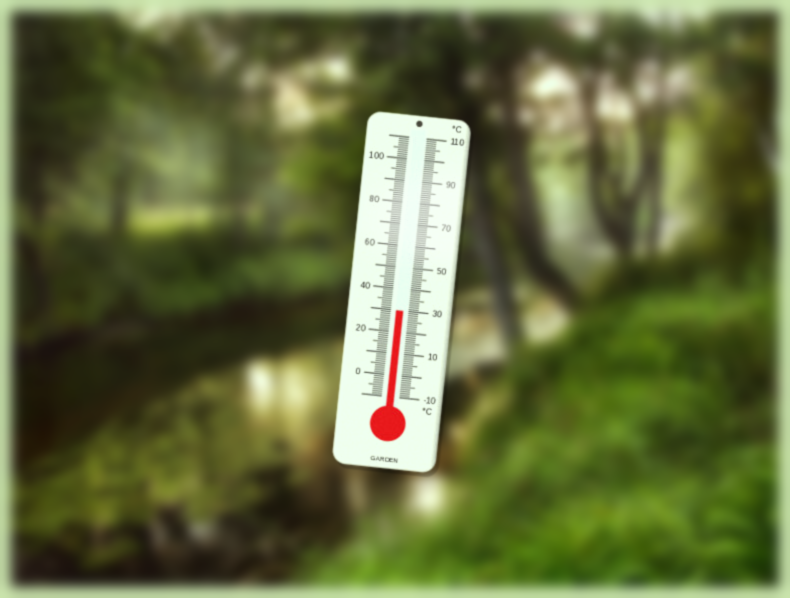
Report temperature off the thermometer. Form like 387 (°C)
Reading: 30 (°C)
